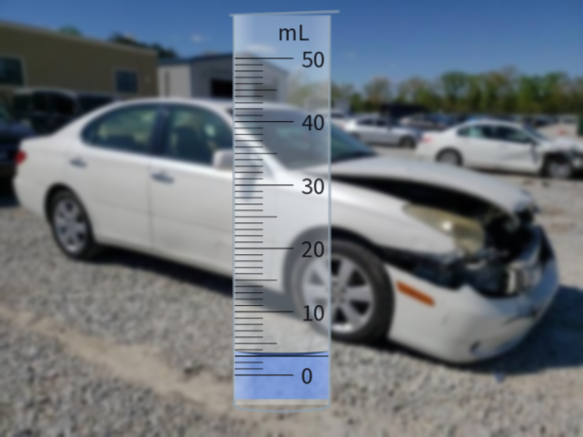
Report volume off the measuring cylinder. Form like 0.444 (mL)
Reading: 3 (mL)
